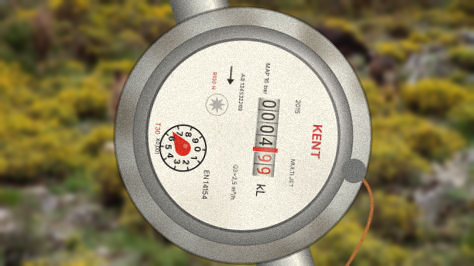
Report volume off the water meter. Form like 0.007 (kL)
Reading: 4.996 (kL)
